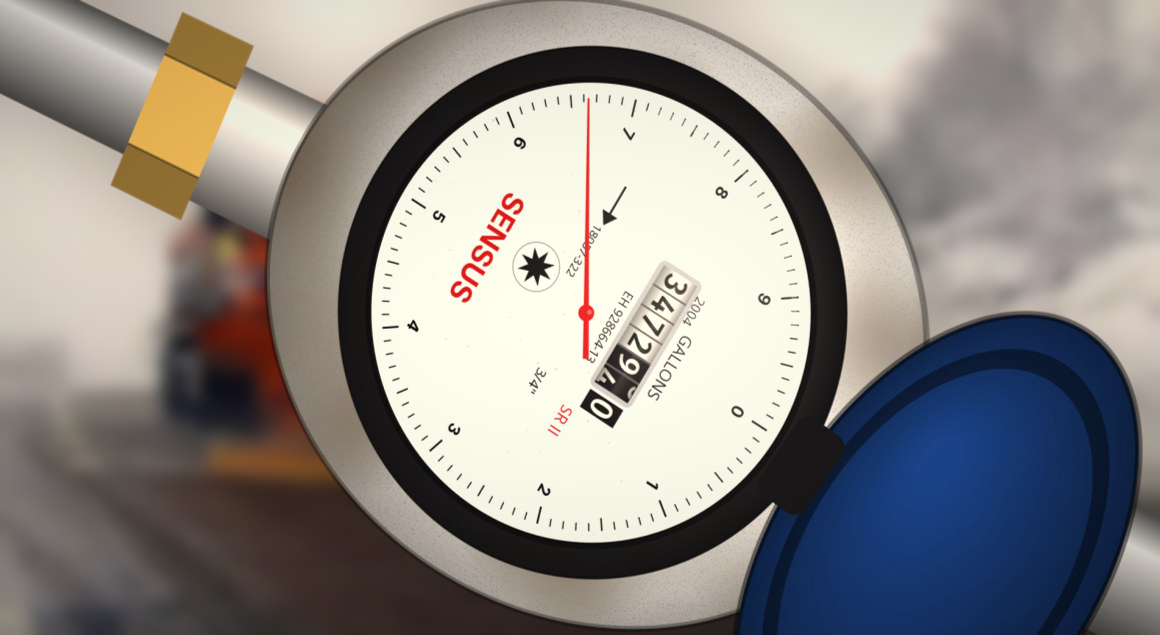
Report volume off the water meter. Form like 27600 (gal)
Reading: 3472936.6 (gal)
